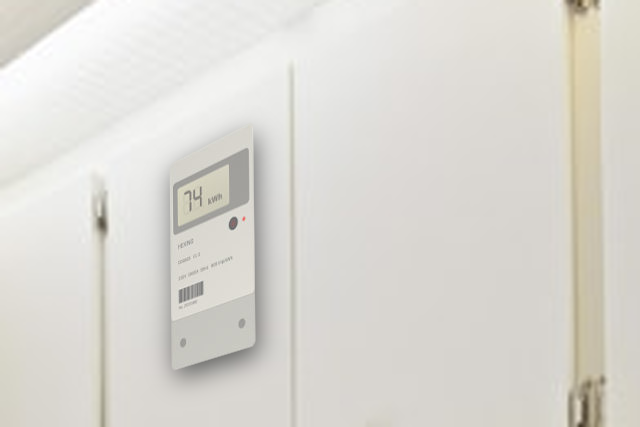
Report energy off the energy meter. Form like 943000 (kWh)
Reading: 74 (kWh)
